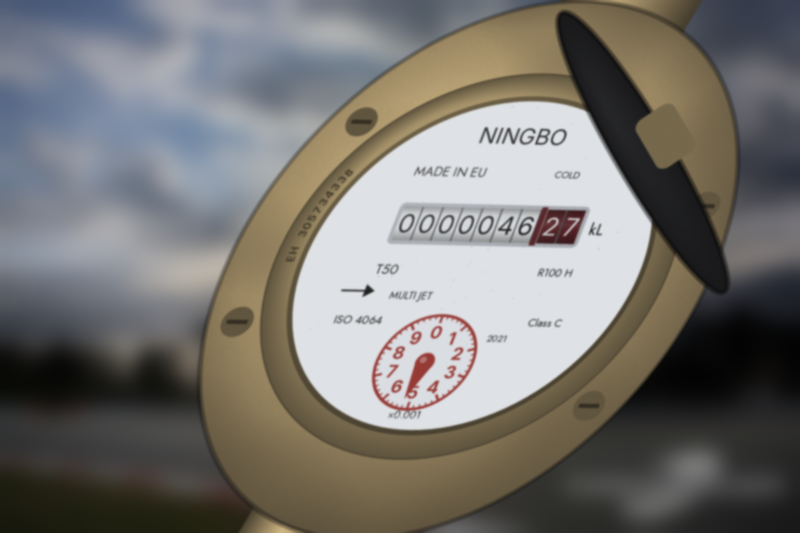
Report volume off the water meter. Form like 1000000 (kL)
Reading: 46.275 (kL)
